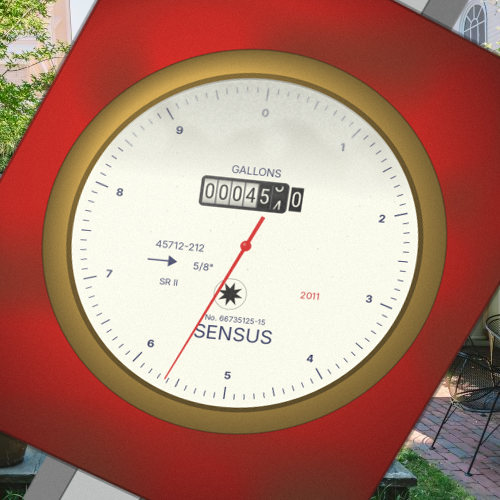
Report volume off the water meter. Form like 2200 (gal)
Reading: 4535.6 (gal)
